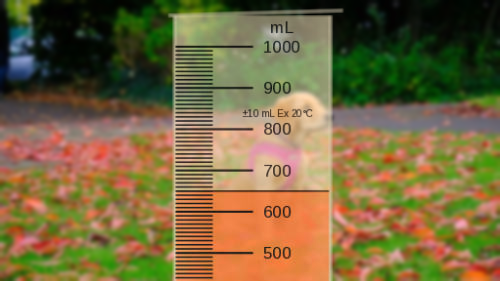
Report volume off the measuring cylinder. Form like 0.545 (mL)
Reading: 650 (mL)
